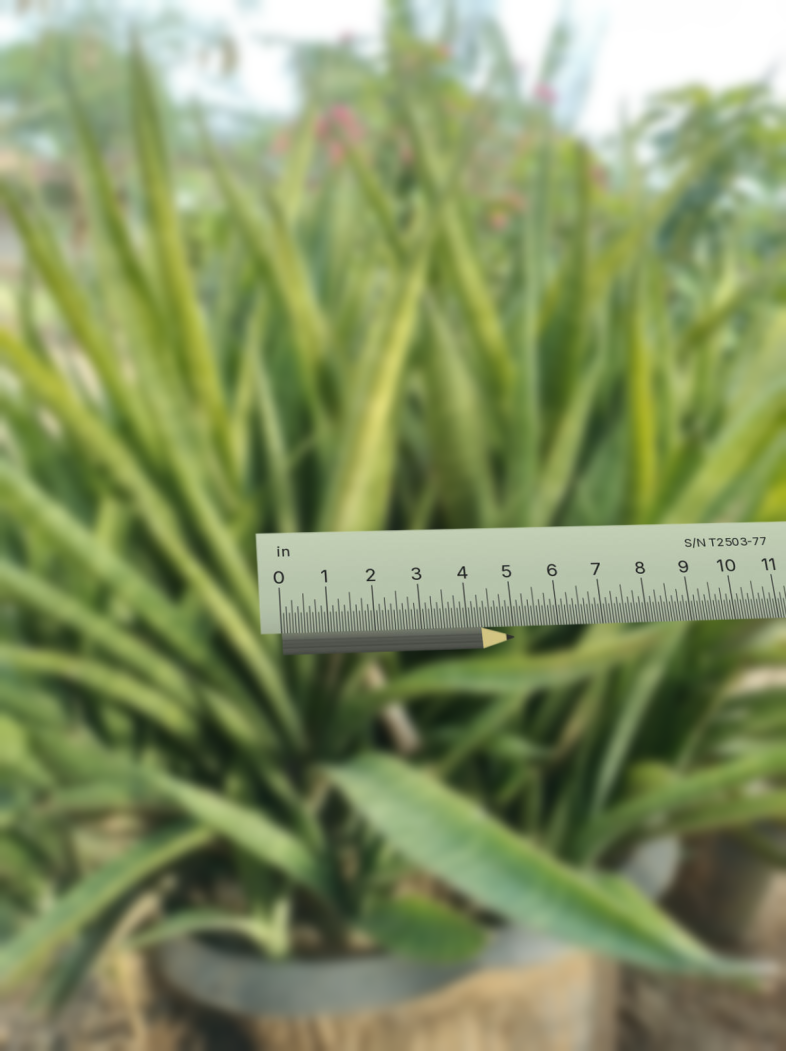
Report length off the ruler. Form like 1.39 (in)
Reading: 5 (in)
